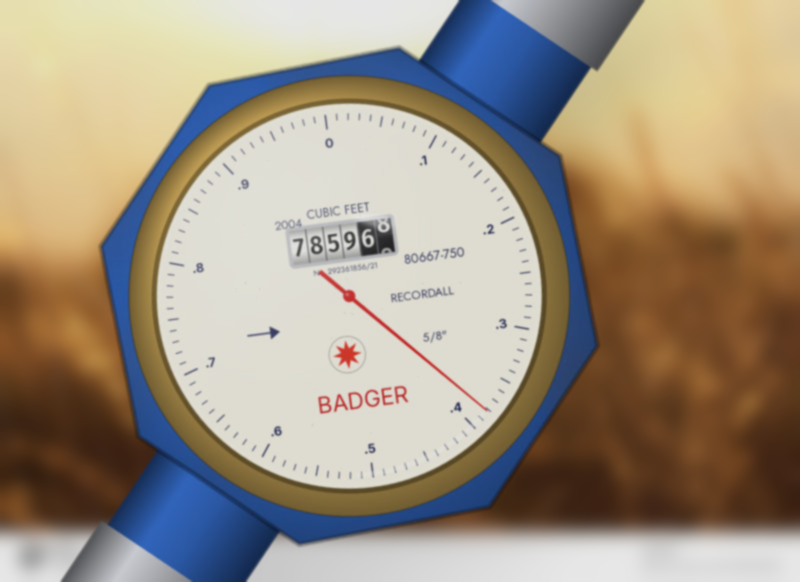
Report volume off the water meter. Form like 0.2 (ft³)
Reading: 785968.38 (ft³)
